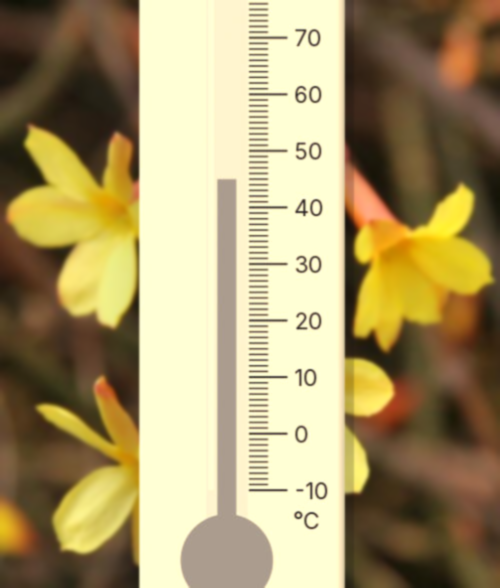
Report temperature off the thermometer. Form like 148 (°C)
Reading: 45 (°C)
